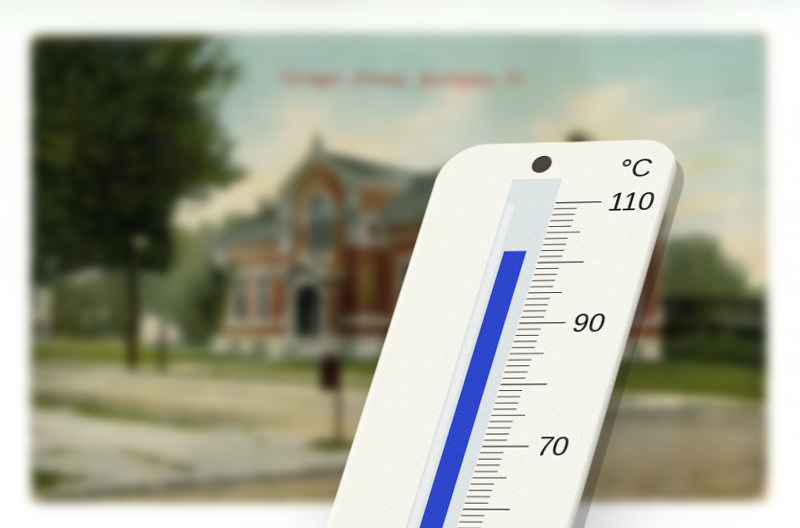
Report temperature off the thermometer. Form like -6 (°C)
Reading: 102 (°C)
